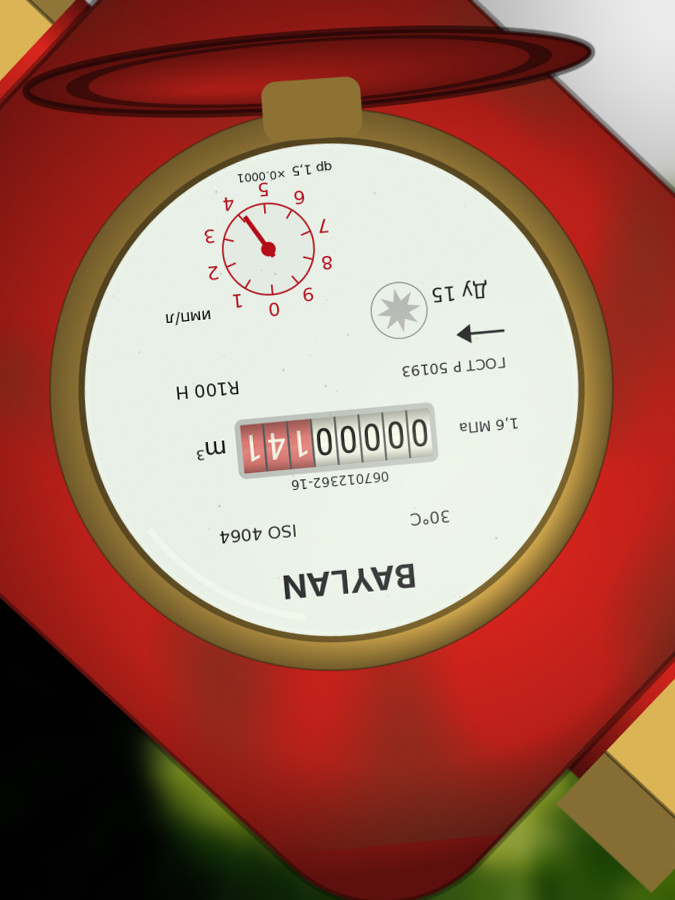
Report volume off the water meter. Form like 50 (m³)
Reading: 0.1414 (m³)
